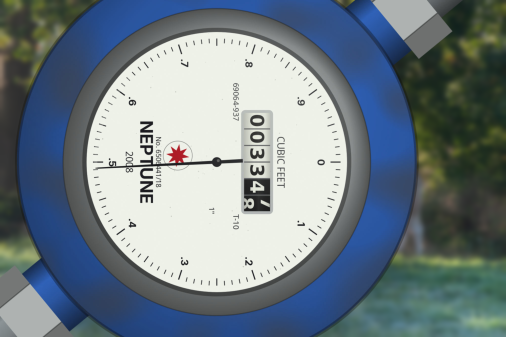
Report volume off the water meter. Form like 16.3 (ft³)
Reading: 3347.49 (ft³)
